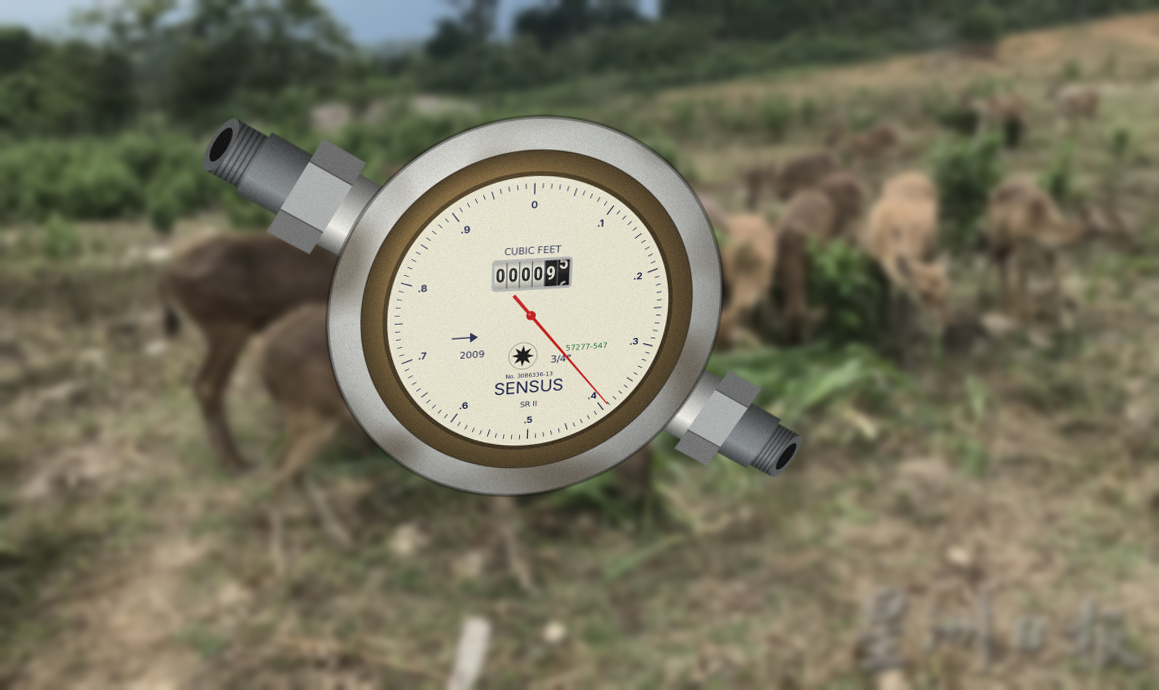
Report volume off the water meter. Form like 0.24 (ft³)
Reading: 95.39 (ft³)
